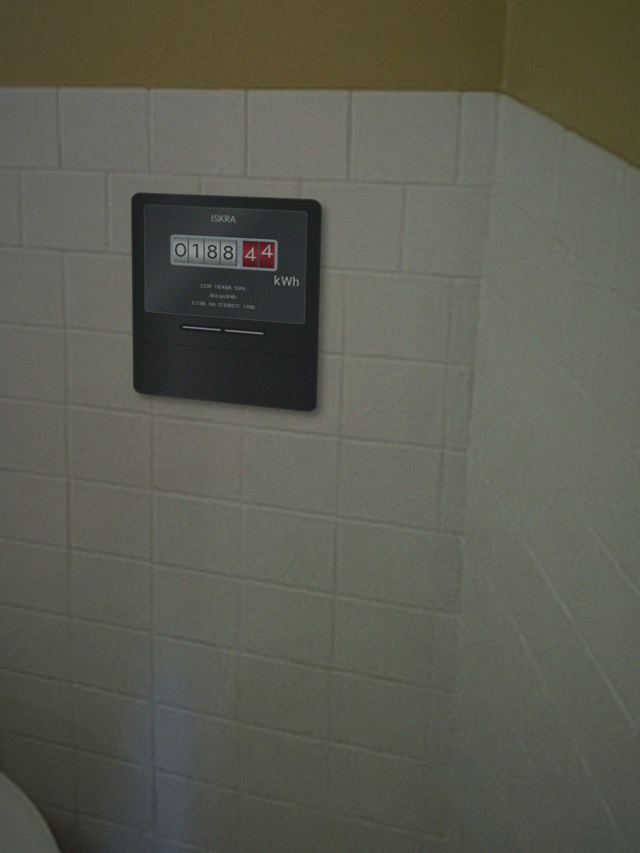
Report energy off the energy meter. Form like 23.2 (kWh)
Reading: 188.44 (kWh)
